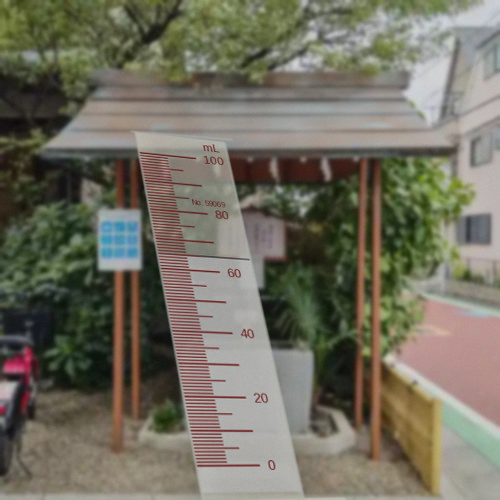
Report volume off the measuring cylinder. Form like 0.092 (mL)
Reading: 65 (mL)
